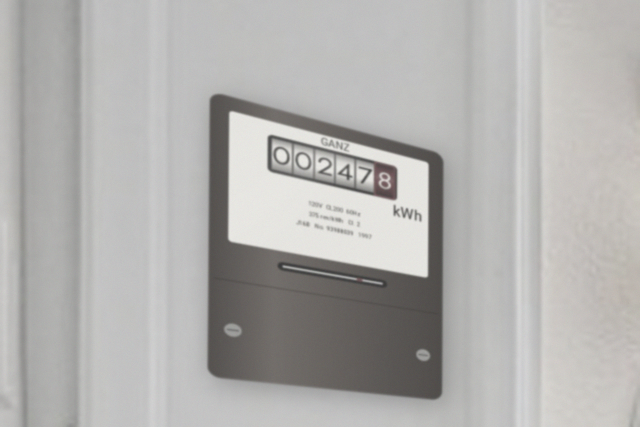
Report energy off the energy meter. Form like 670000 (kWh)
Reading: 247.8 (kWh)
